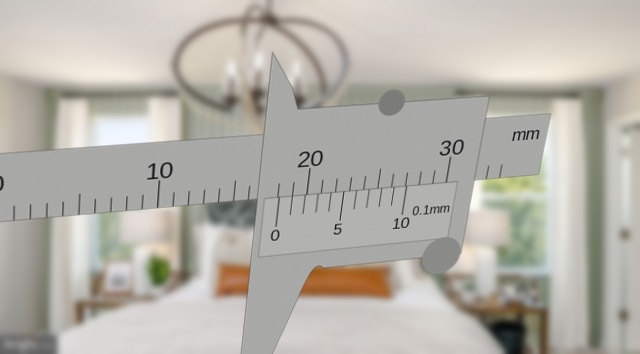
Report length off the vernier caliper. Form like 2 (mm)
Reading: 18.1 (mm)
